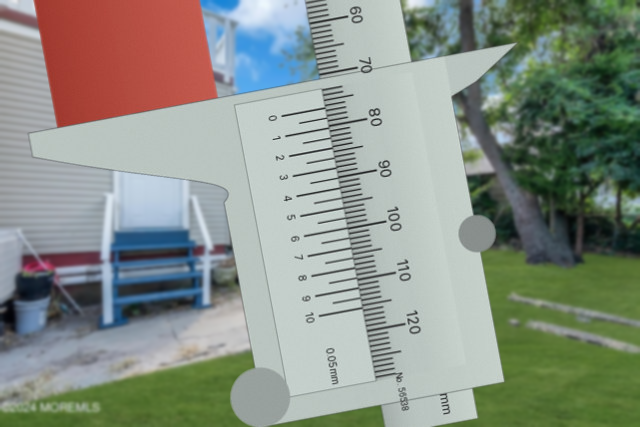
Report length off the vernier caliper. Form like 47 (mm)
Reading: 76.5 (mm)
